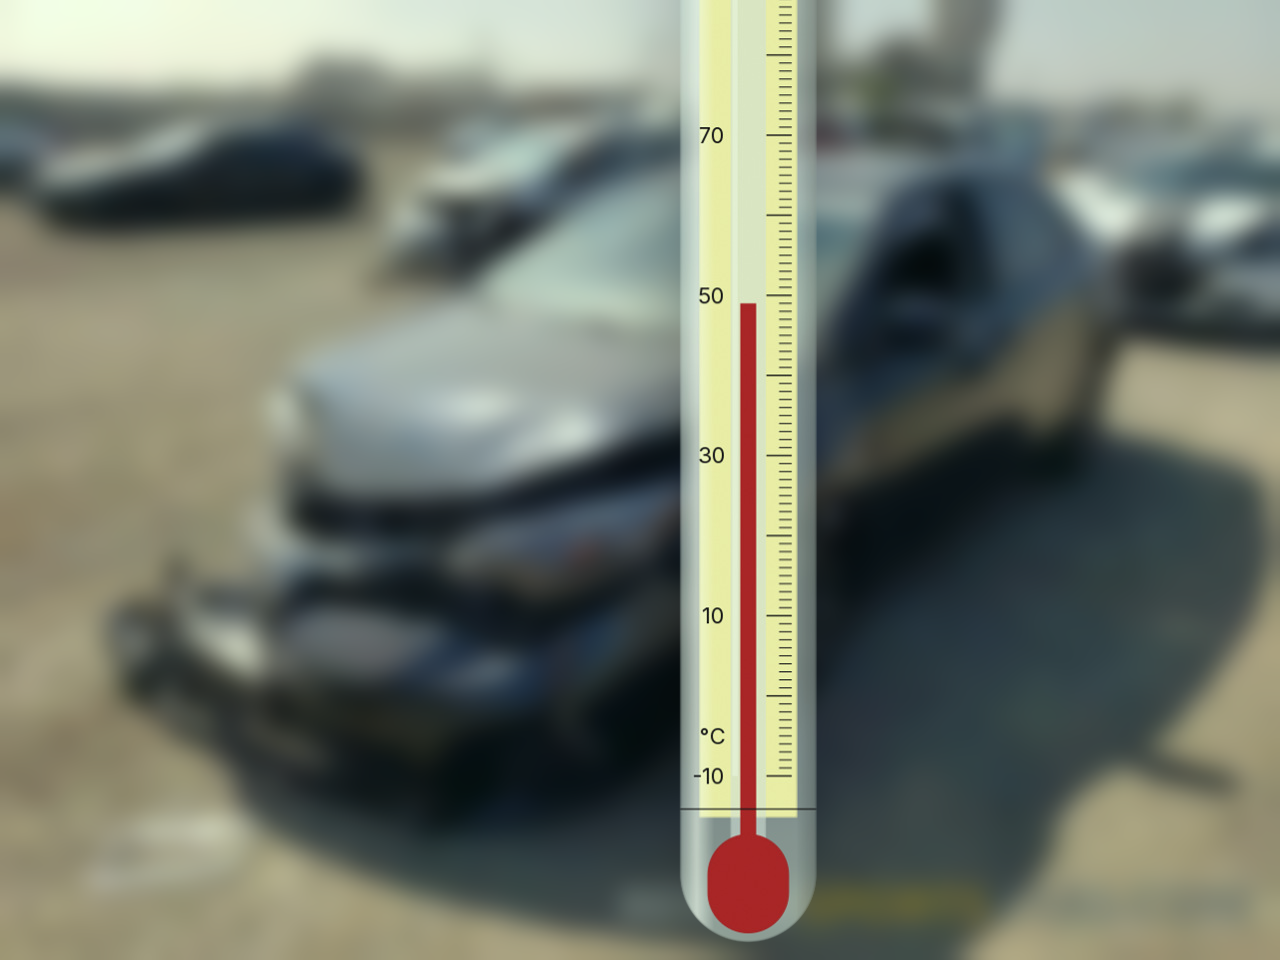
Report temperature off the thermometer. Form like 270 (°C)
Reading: 49 (°C)
